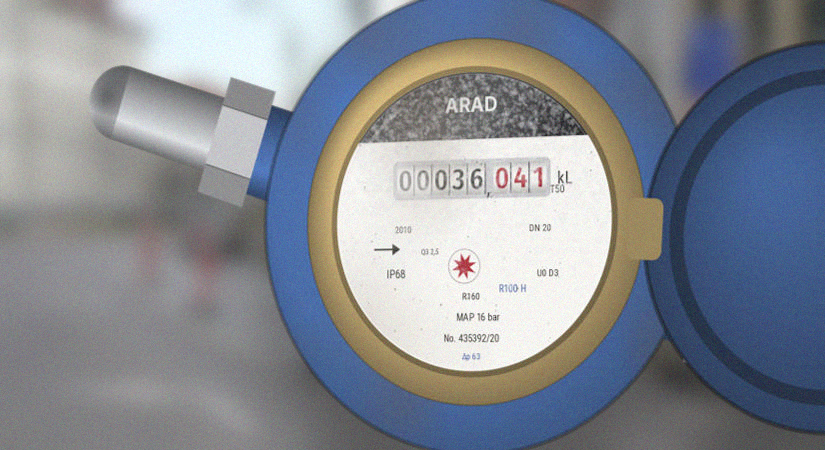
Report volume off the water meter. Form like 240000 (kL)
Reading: 36.041 (kL)
